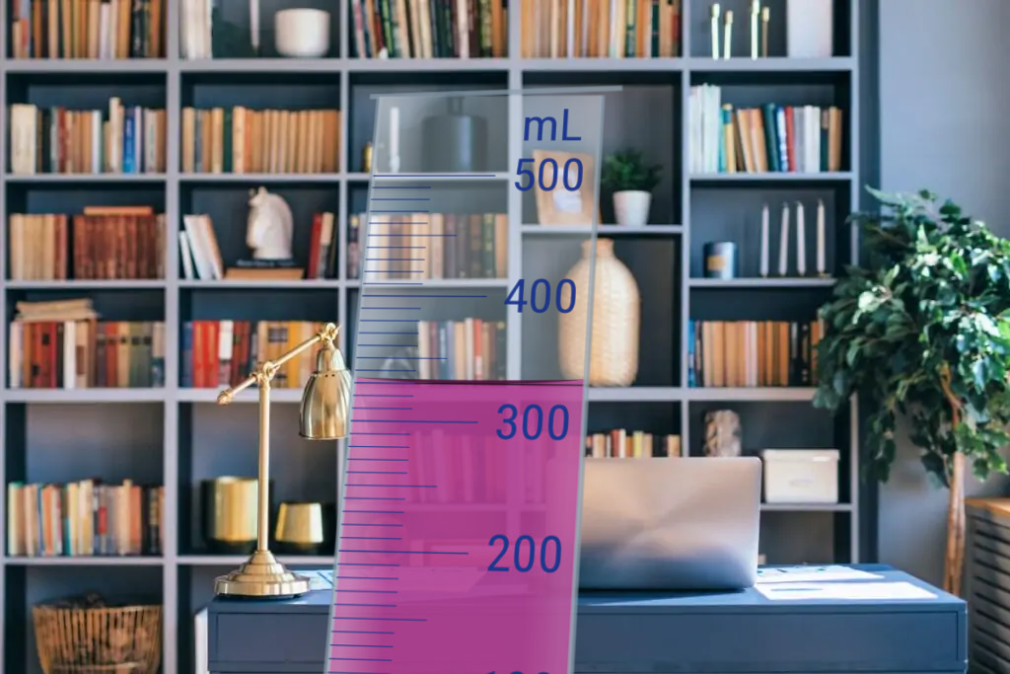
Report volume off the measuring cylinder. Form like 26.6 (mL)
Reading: 330 (mL)
